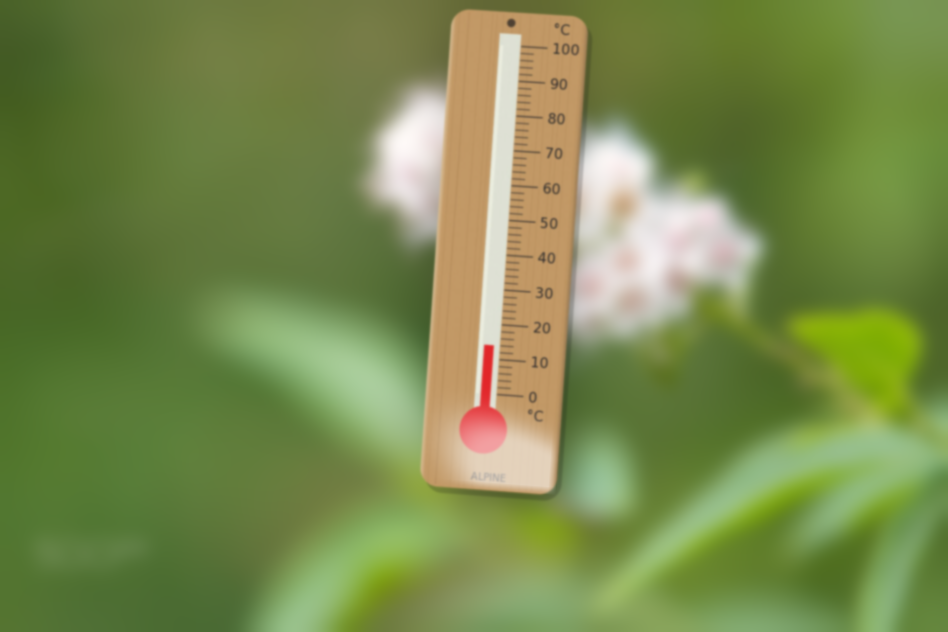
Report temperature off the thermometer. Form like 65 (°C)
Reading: 14 (°C)
